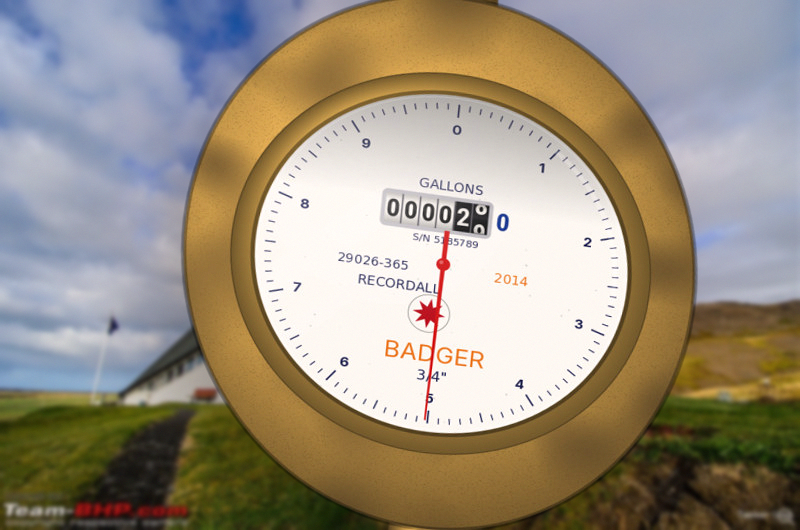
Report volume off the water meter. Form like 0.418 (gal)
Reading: 285.0 (gal)
